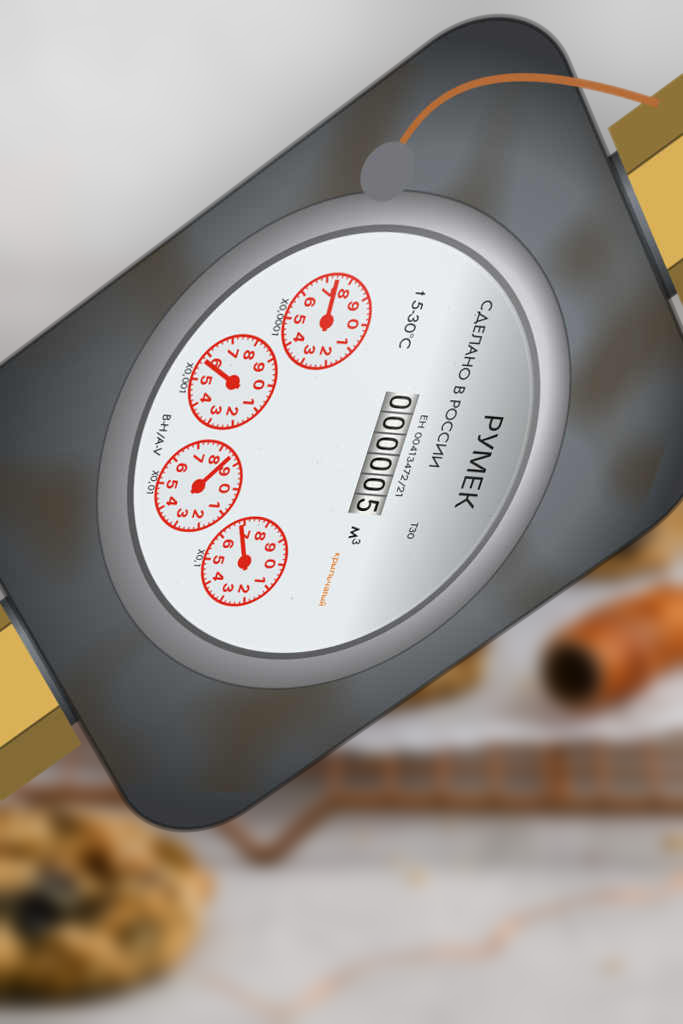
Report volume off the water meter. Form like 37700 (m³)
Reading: 5.6857 (m³)
